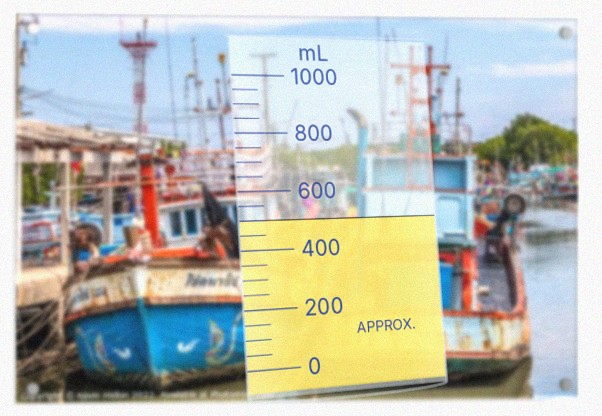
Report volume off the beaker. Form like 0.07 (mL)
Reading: 500 (mL)
